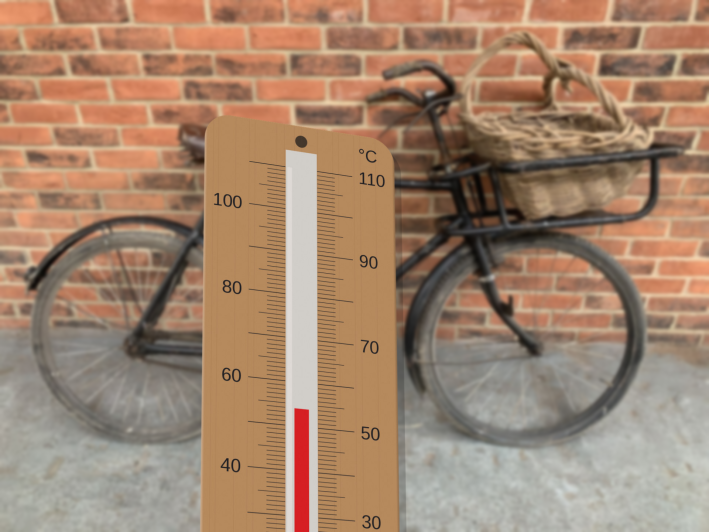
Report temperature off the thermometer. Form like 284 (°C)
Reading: 54 (°C)
